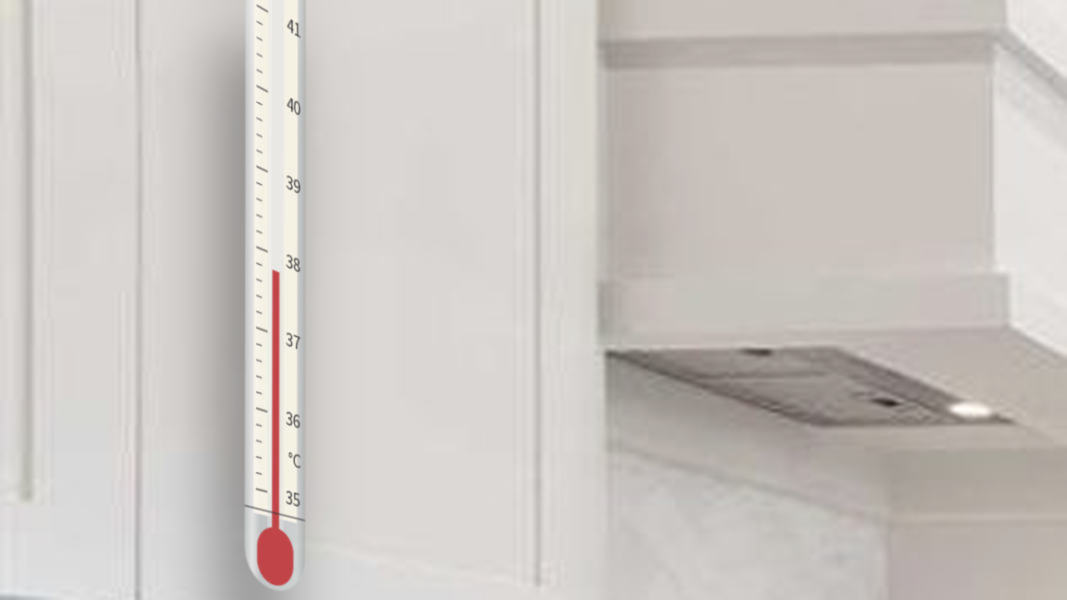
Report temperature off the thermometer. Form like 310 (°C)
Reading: 37.8 (°C)
